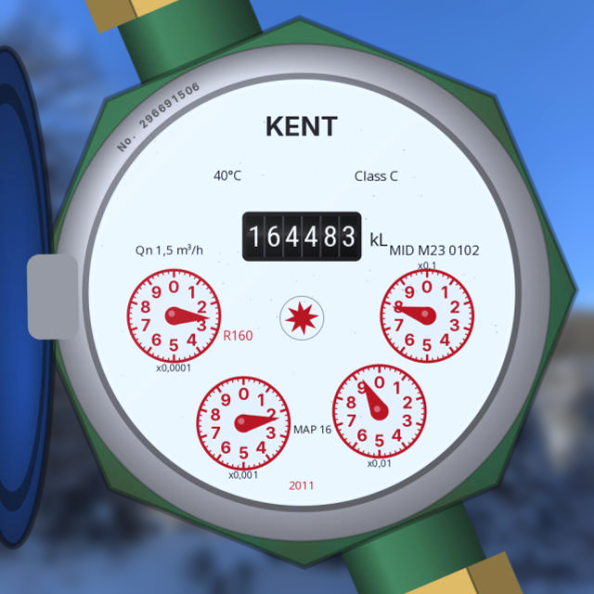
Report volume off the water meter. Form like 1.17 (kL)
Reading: 164483.7922 (kL)
